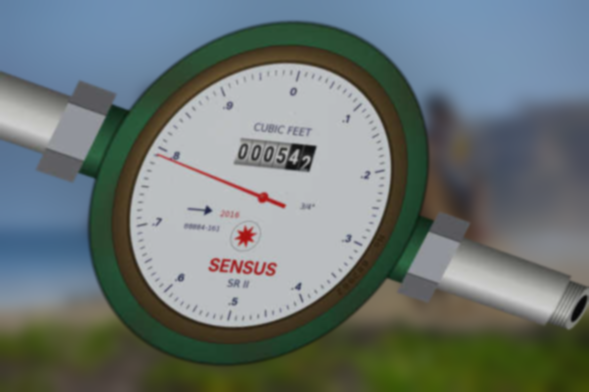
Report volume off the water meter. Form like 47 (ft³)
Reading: 541.79 (ft³)
